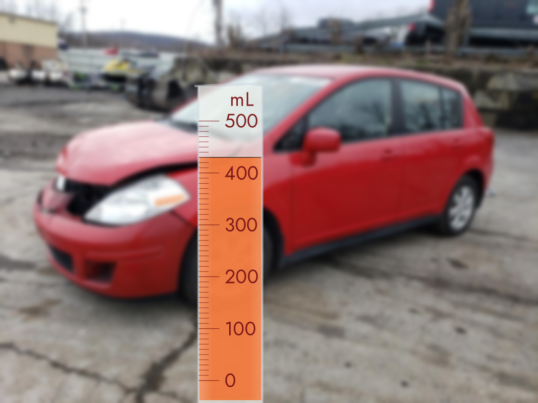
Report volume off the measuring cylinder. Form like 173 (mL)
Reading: 430 (mL)
